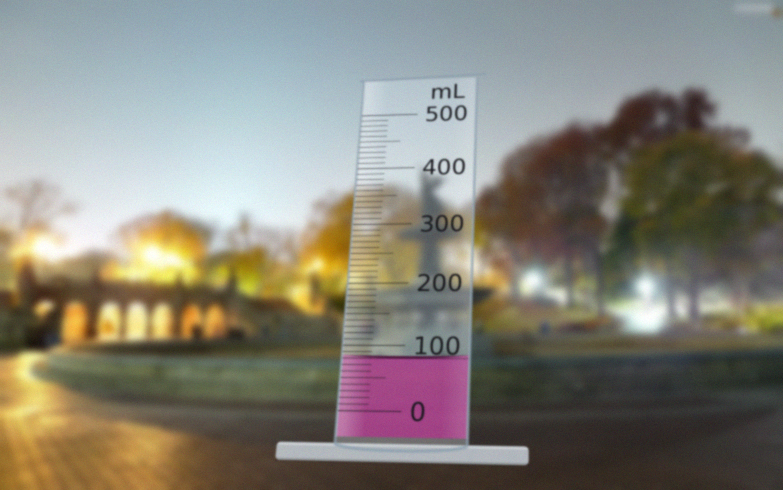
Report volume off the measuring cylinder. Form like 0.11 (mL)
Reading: 80 (mL)
